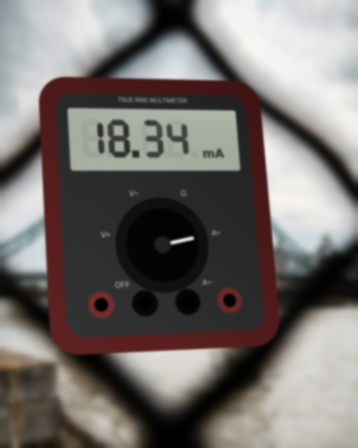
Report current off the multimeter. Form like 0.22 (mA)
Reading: 18.34 (mA)
